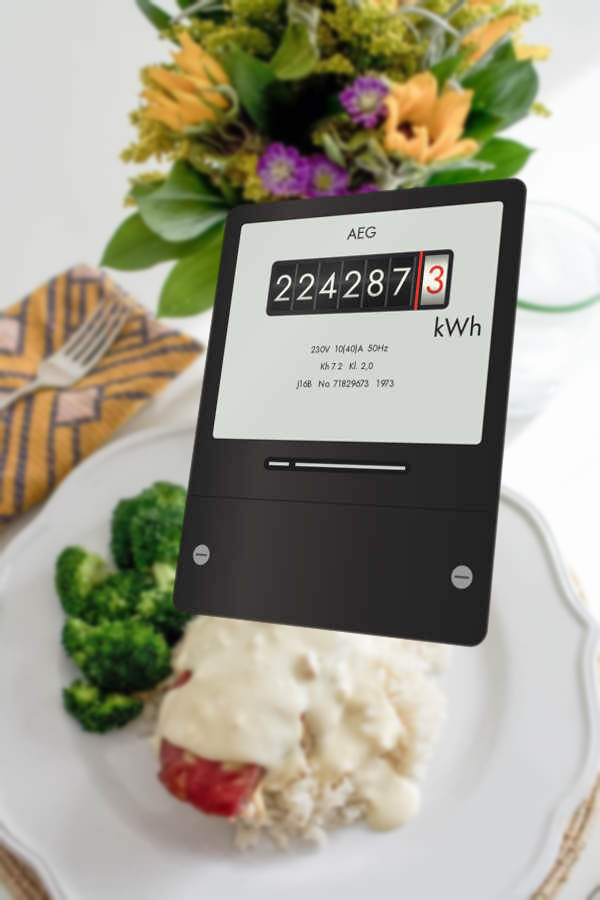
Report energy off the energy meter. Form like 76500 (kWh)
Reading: 224287.3 (kWh)
